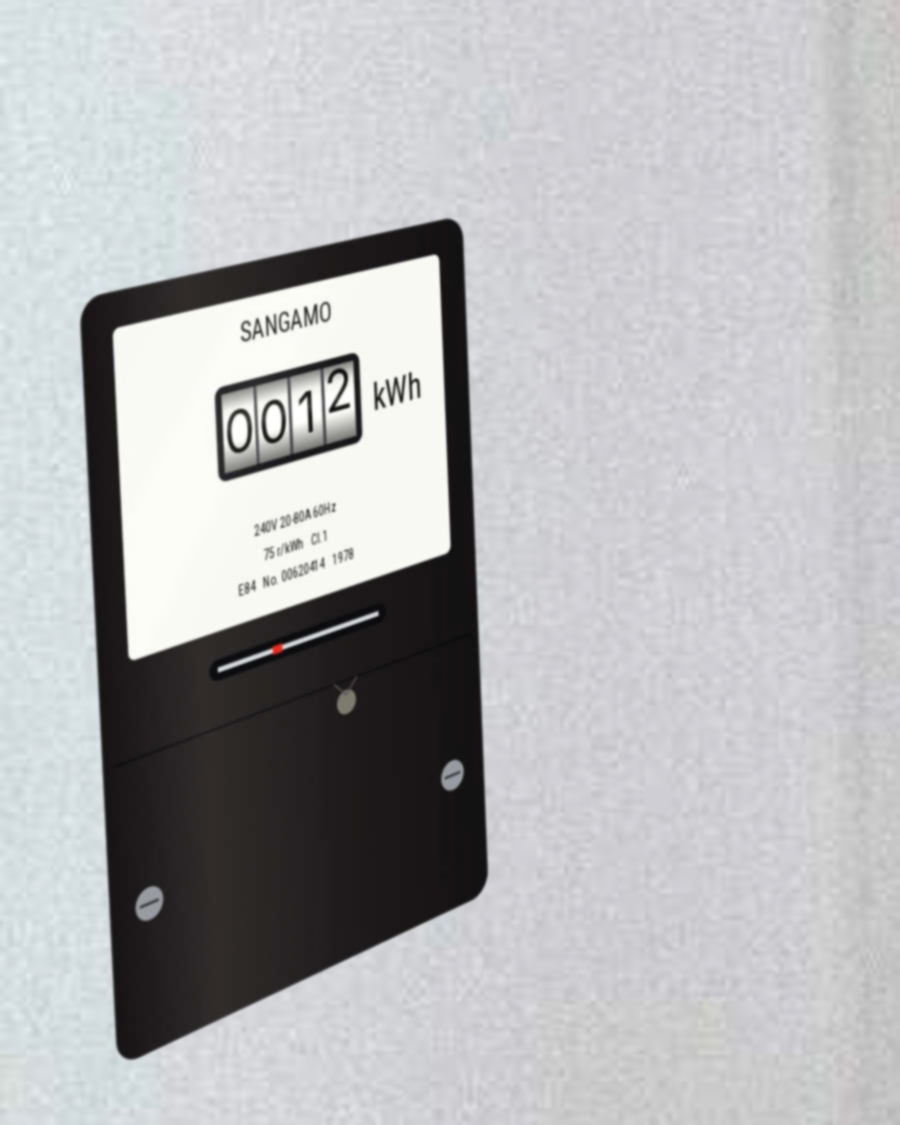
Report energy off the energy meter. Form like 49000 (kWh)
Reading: 12 (kWh)
